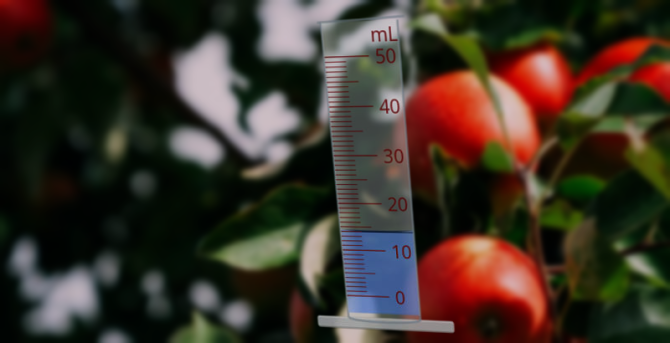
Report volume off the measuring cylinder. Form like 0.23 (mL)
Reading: 14 (mL)
